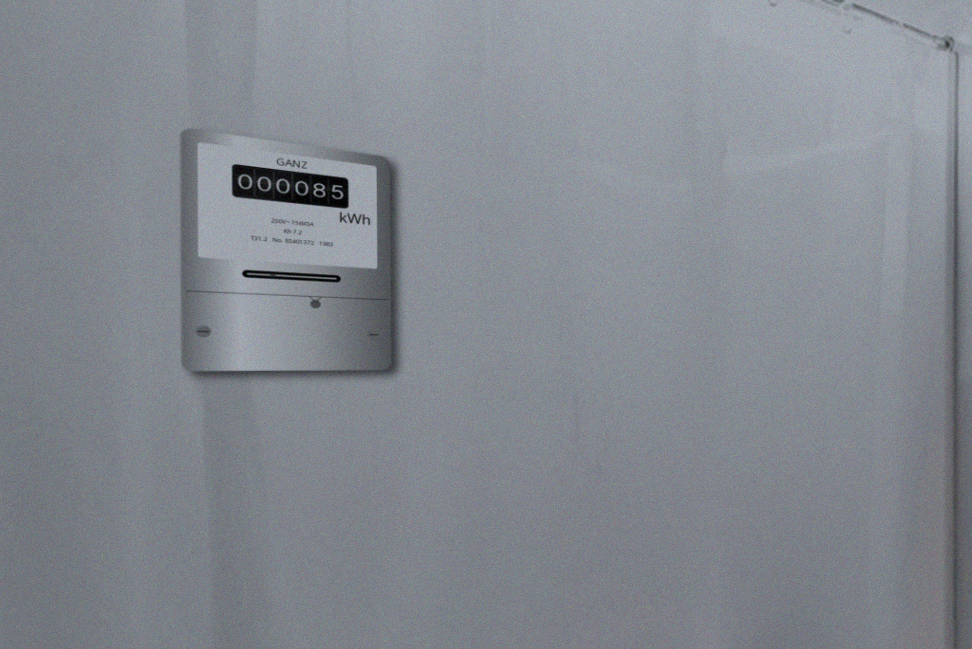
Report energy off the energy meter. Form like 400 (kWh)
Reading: 85 (kWh)
